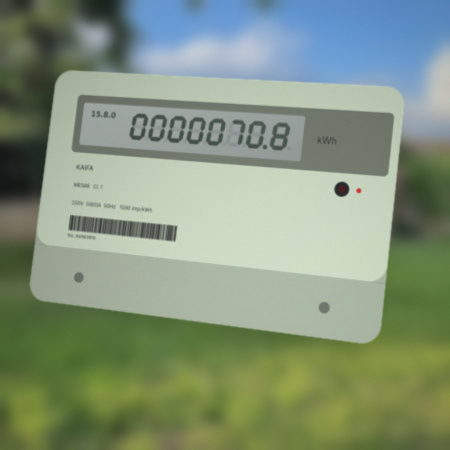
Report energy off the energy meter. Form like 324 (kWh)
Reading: 70.8 (kWh)
